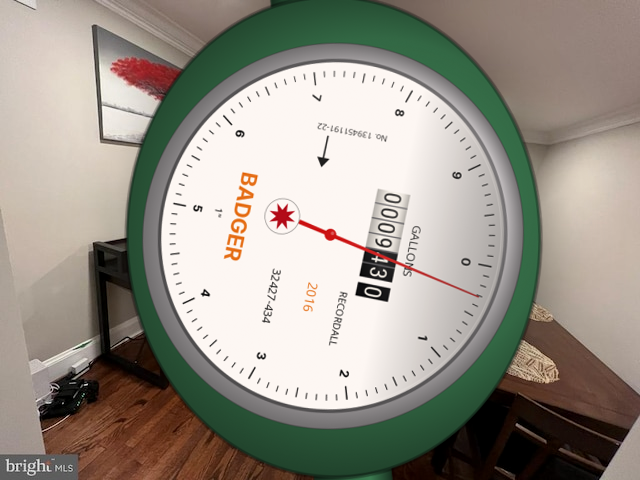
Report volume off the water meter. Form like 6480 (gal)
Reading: 9430.3 (gal)
